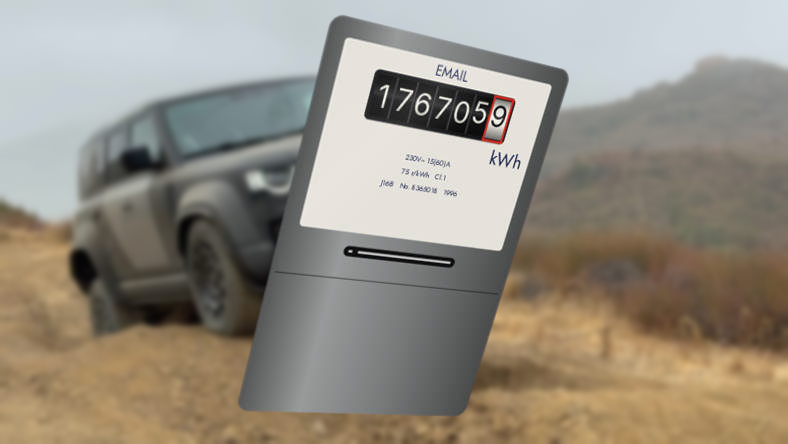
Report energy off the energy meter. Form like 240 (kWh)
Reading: 176705.9 (kWh)
